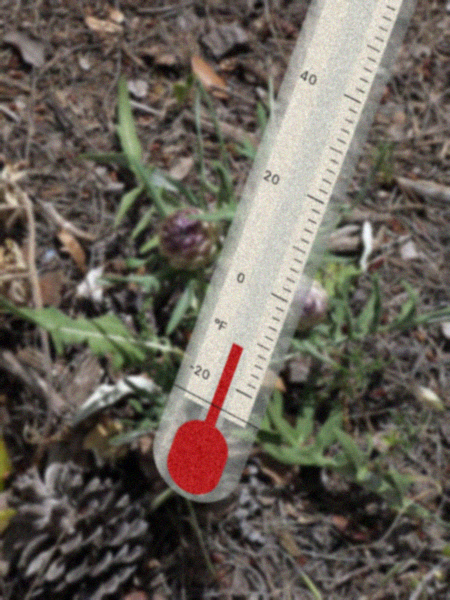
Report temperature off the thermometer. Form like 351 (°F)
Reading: -12 (°F)
